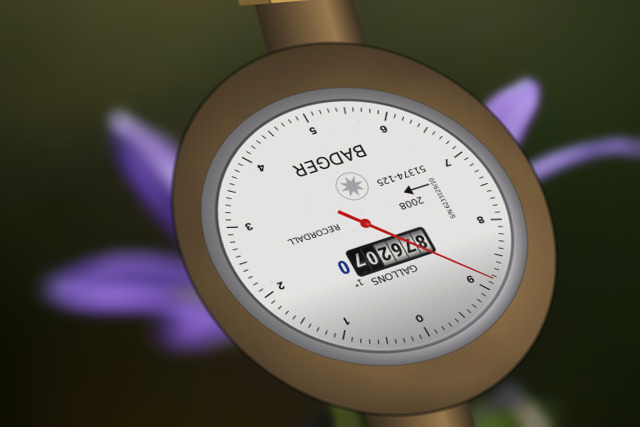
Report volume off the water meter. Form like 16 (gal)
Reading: 8762068.8 (gal)
